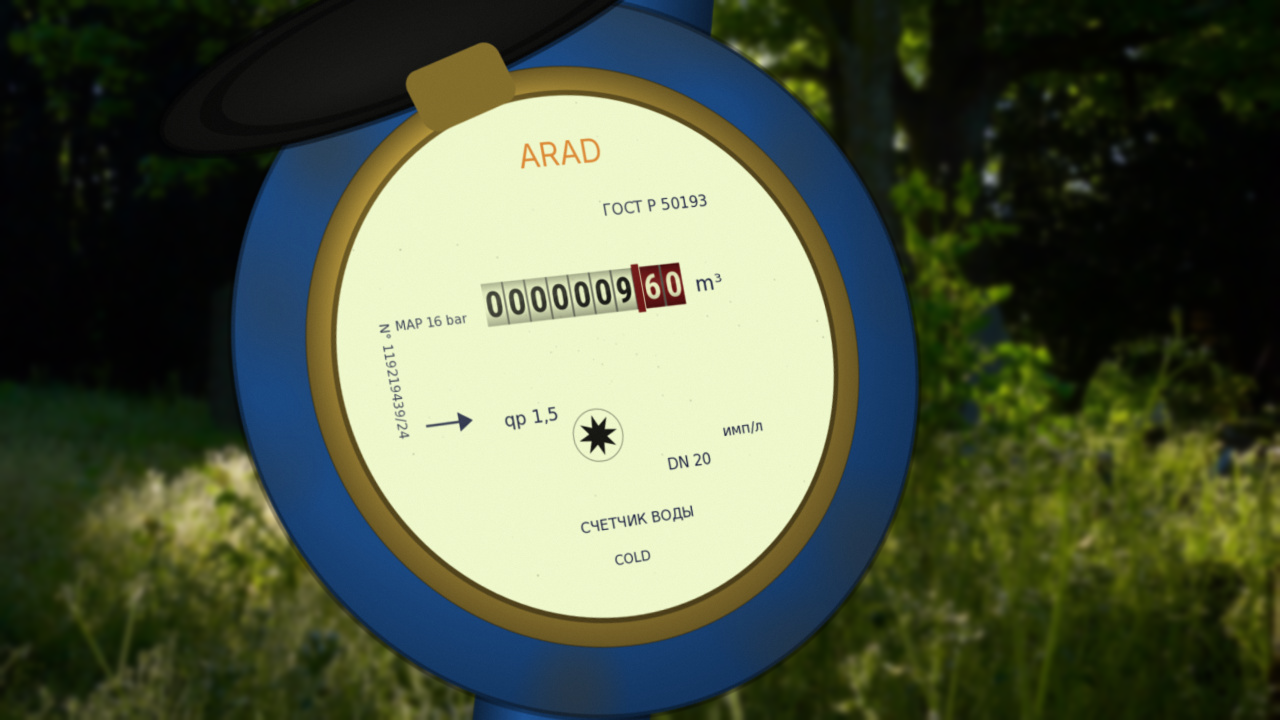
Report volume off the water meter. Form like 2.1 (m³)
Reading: 9.60 (m³)
